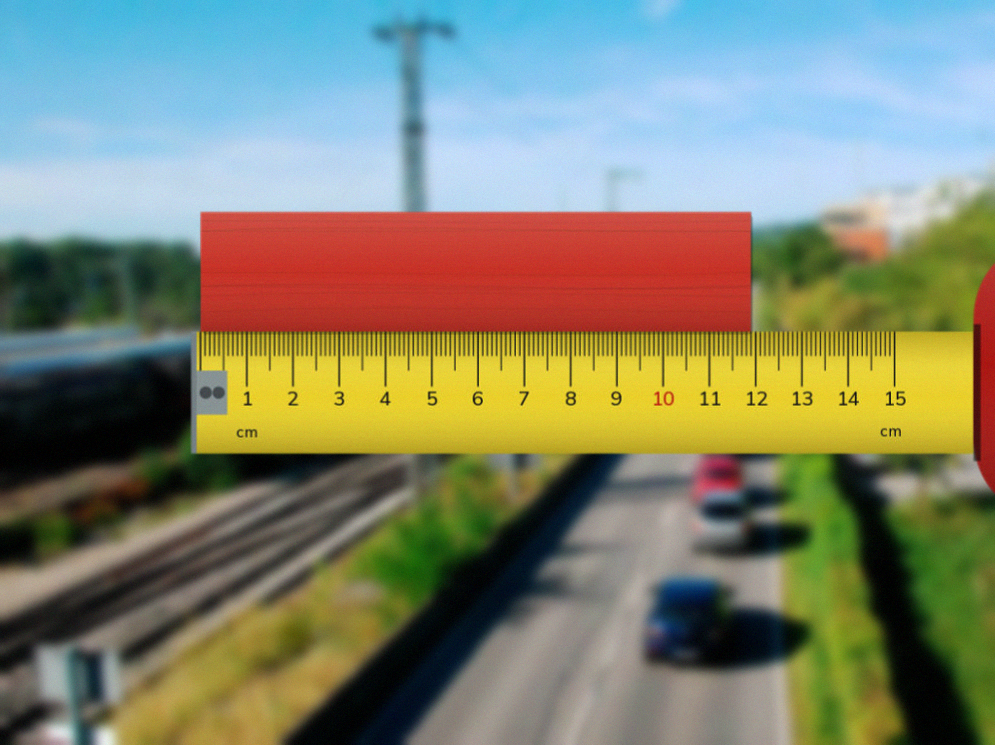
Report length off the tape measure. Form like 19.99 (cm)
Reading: 11.9 (cm)
